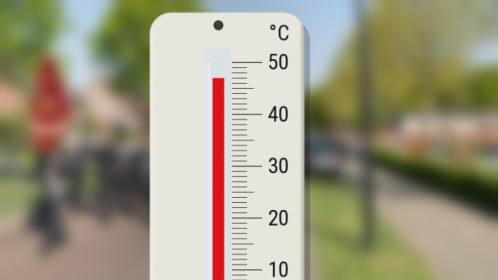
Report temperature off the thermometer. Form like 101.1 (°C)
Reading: 47 (°C)
